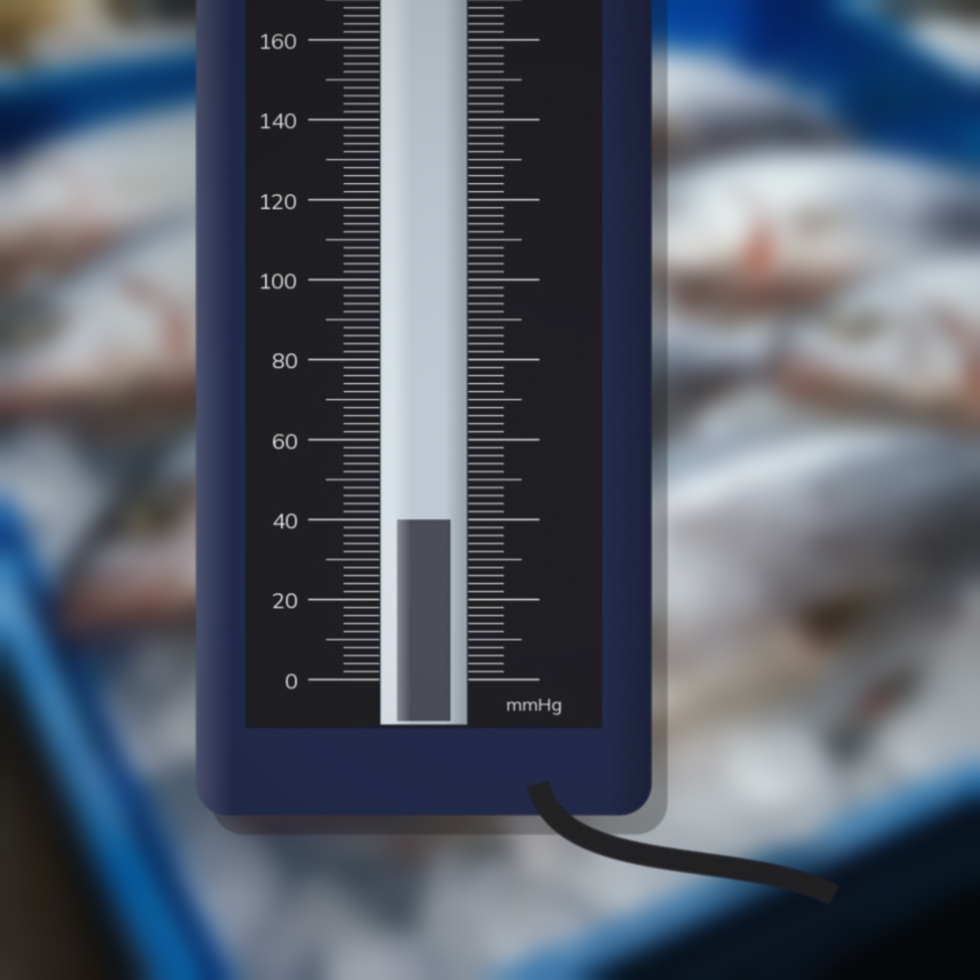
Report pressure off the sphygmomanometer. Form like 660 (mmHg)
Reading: 40 (mmHg)
